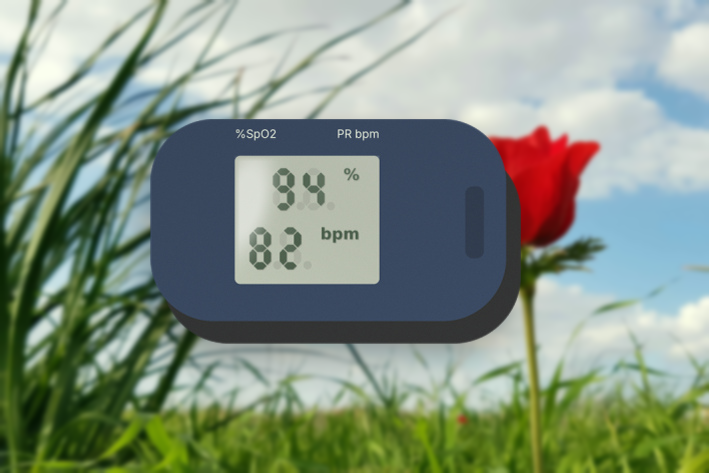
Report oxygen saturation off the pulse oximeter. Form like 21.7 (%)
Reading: 94 (%)
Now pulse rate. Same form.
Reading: 82 (bpm)
